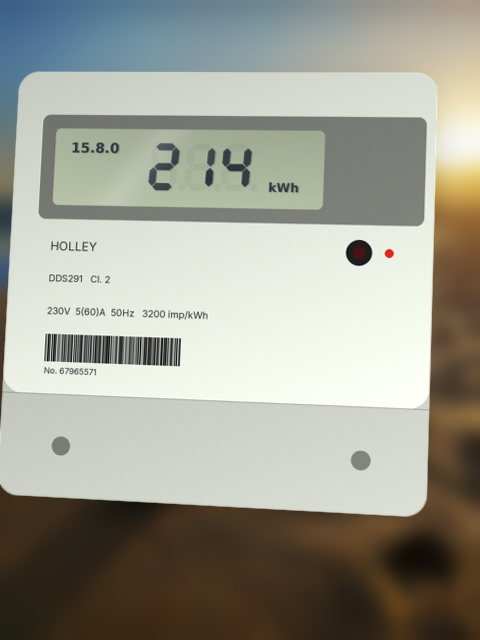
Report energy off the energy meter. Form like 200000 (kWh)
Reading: 214 (kWh)
